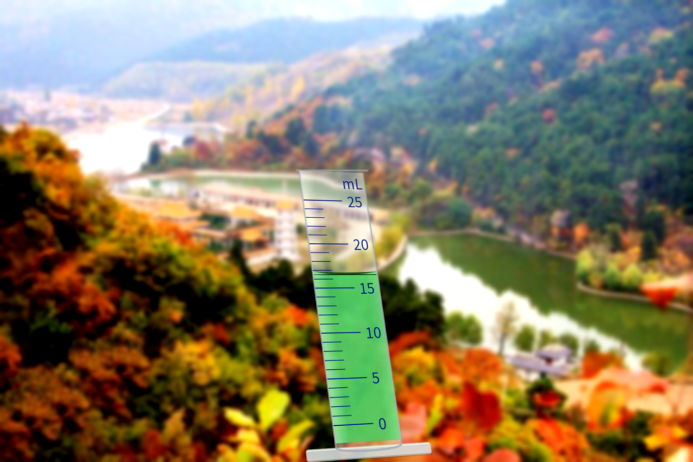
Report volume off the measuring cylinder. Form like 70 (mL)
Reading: 16.5 (mL)
